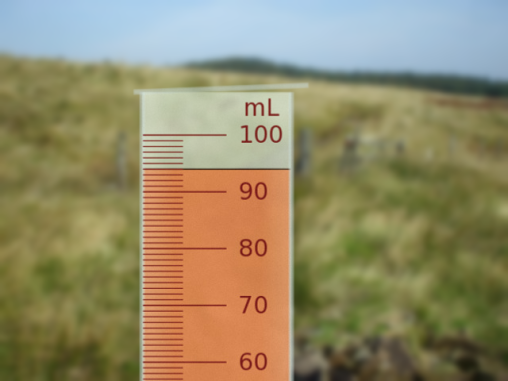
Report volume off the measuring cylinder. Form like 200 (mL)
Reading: 94 (mL)
